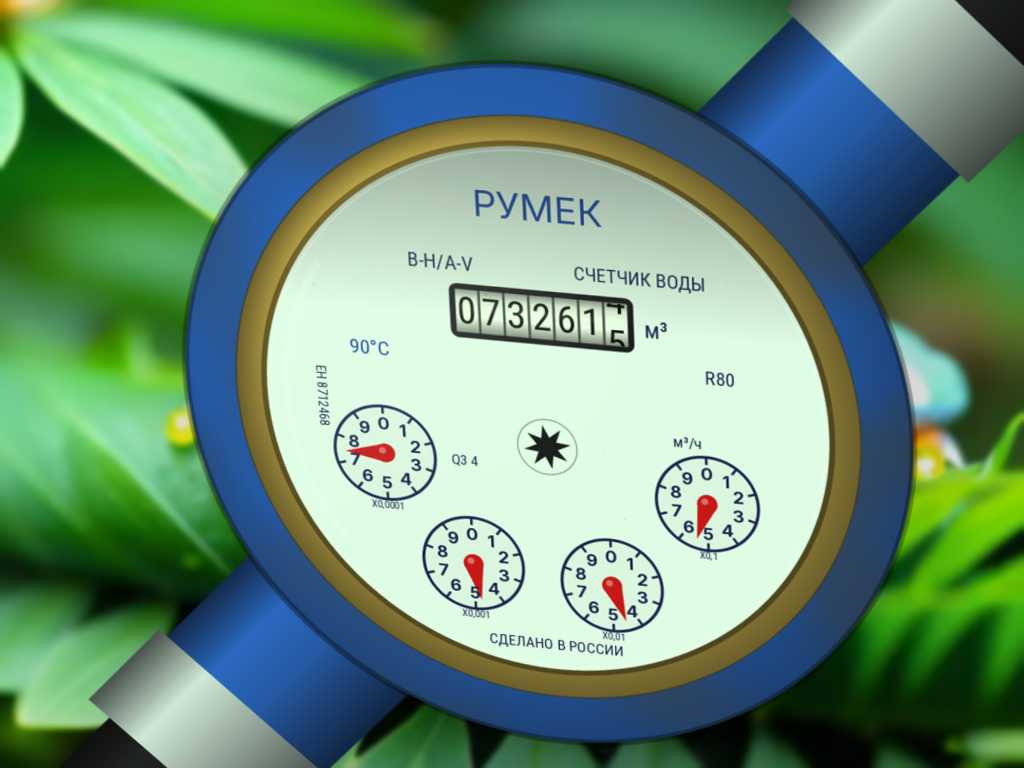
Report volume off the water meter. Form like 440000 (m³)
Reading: 732614.5447 (m³)
